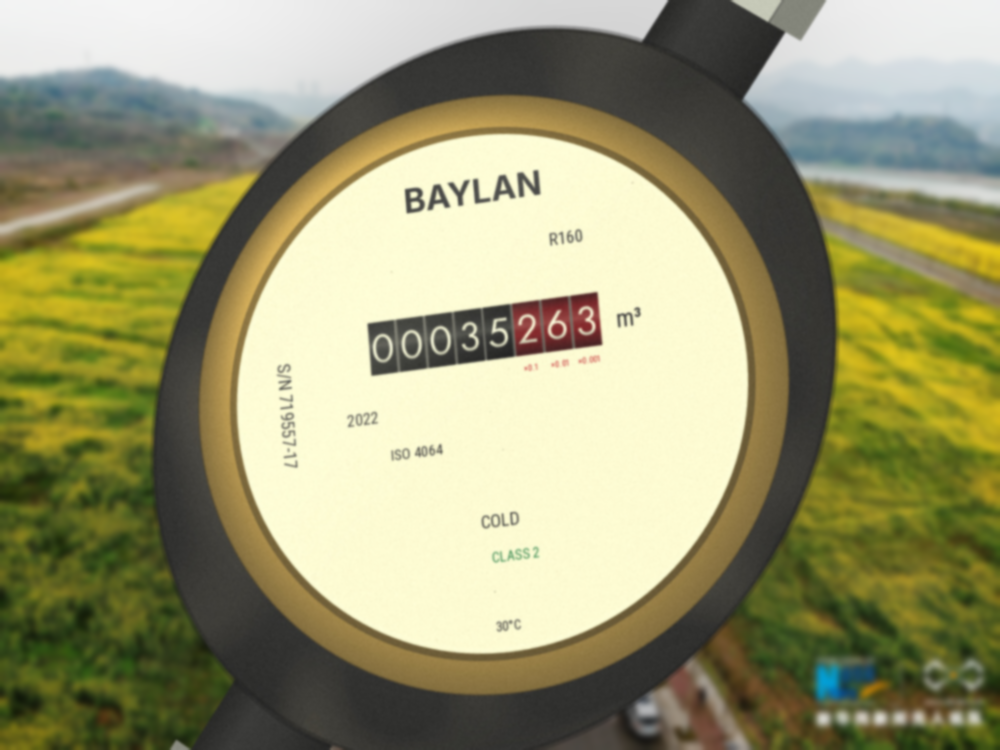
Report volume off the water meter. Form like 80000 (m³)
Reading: 35.263 (m³)
